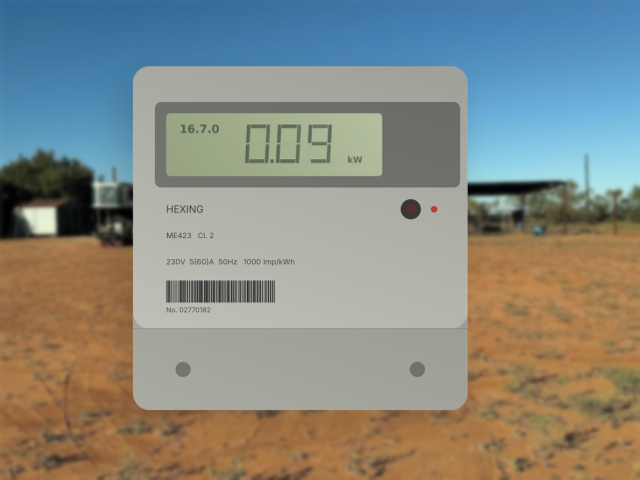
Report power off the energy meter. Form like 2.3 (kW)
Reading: 0.09 (kW)
